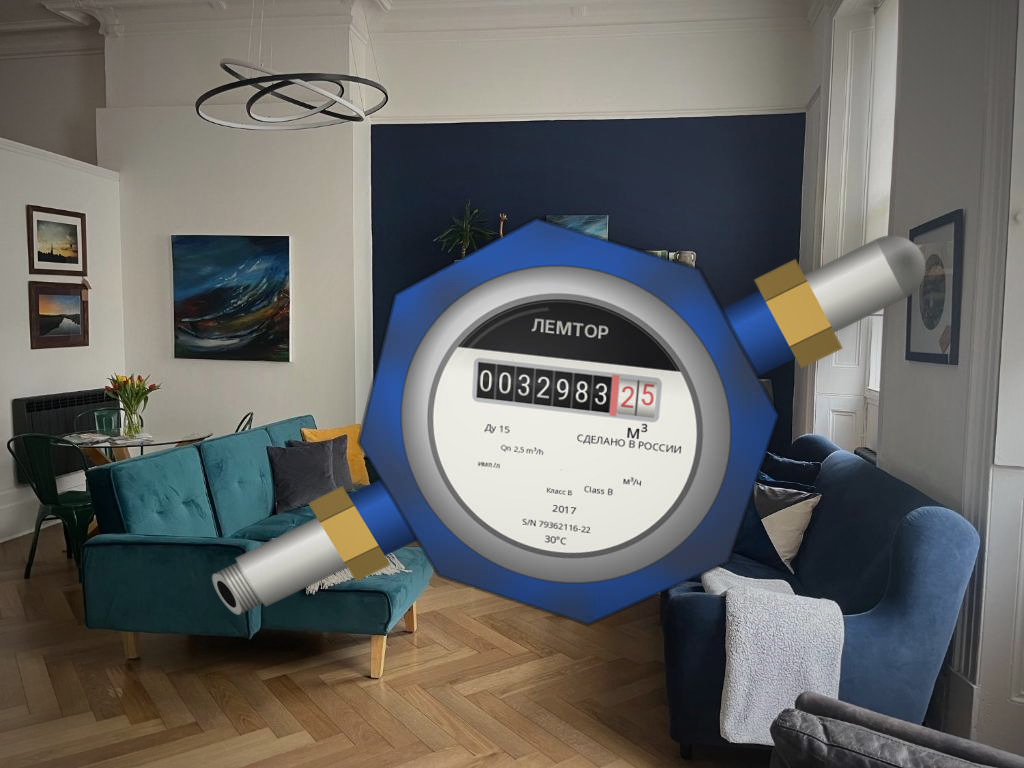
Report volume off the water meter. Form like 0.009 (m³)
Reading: 32983.25 (m³)
